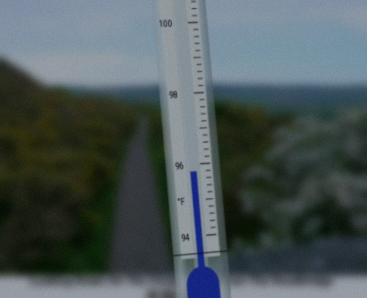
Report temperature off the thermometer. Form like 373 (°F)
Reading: 95.8 (°F)
